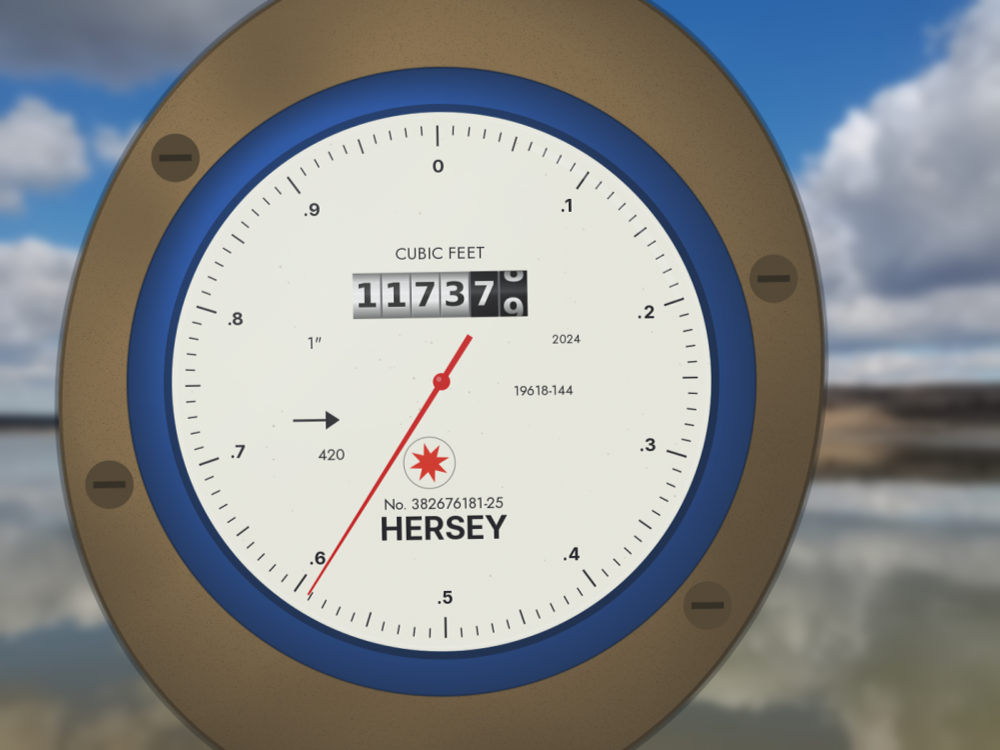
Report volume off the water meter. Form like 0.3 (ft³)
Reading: 117378.59 (ft³)
